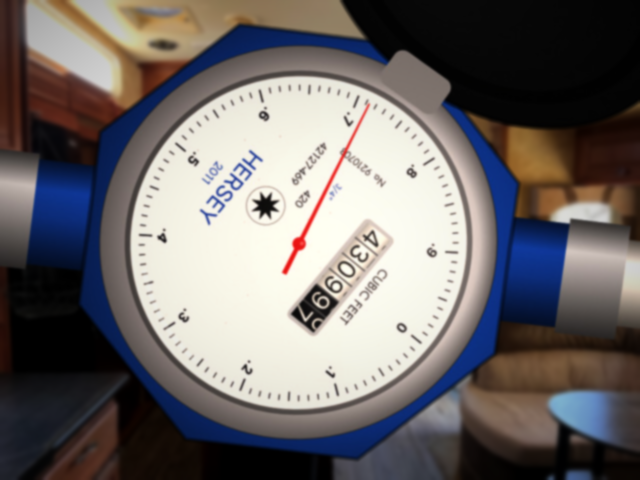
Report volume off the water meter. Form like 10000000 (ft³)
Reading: 430996.71 (ft³)
